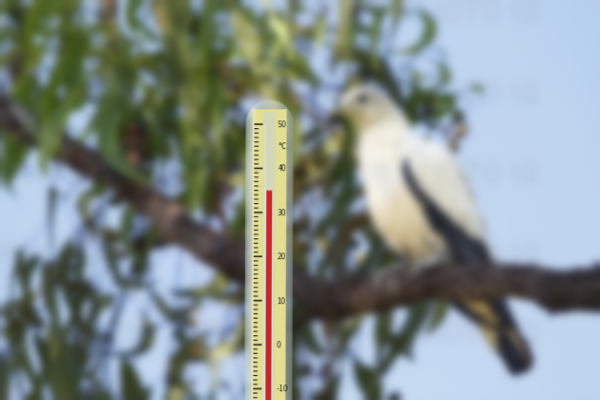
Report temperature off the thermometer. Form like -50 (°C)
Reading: 35 (°C)
